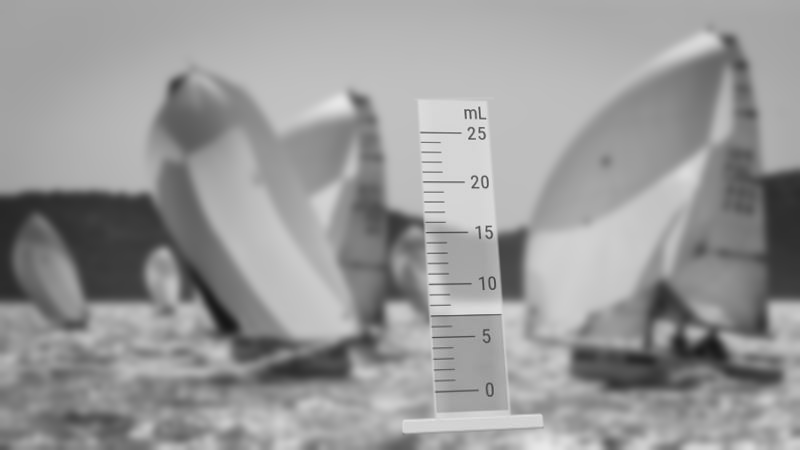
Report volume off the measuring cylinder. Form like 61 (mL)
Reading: 7 (mL)
